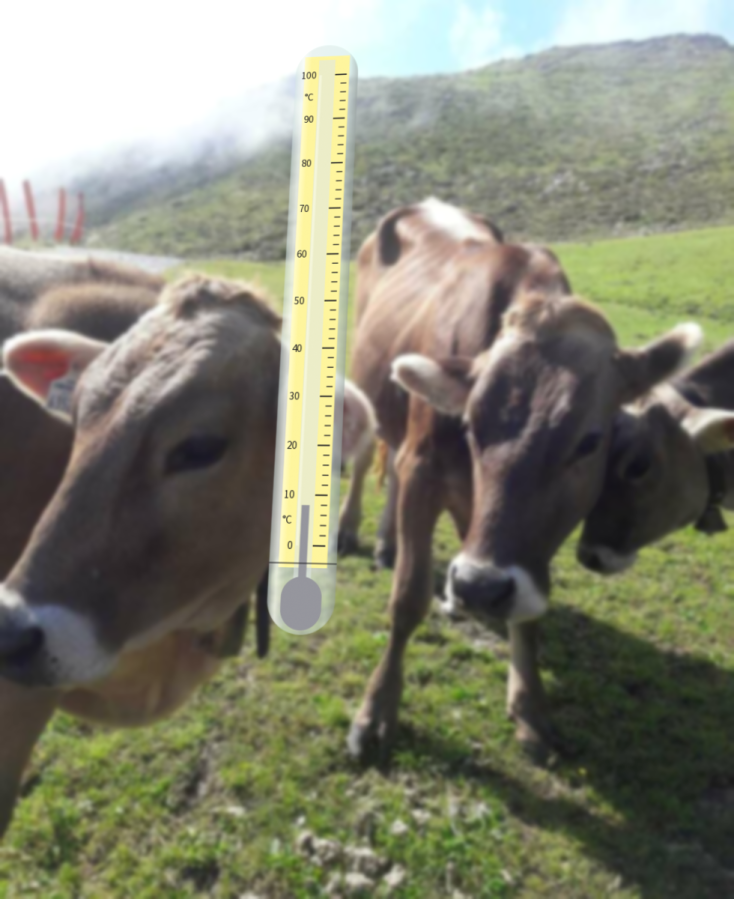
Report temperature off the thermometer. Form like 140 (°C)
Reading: 8 (°C)
